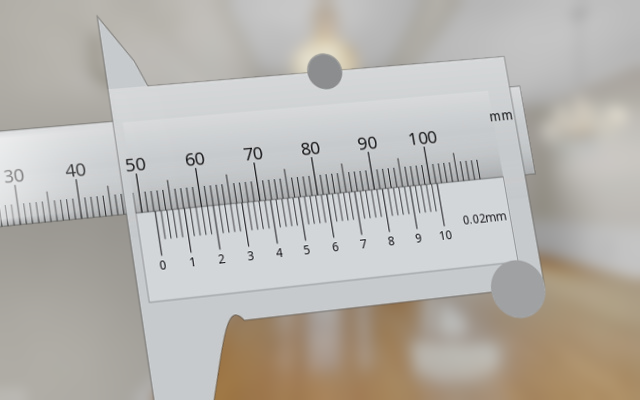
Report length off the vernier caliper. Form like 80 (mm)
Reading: 52.2 (mm)
